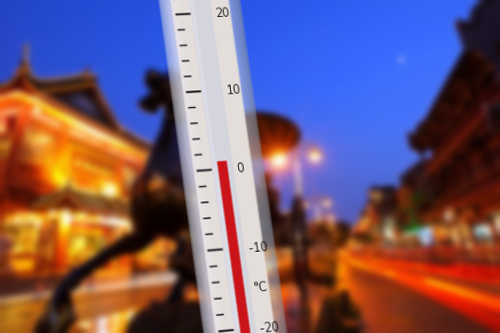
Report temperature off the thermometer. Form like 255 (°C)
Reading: 1 (°C)
